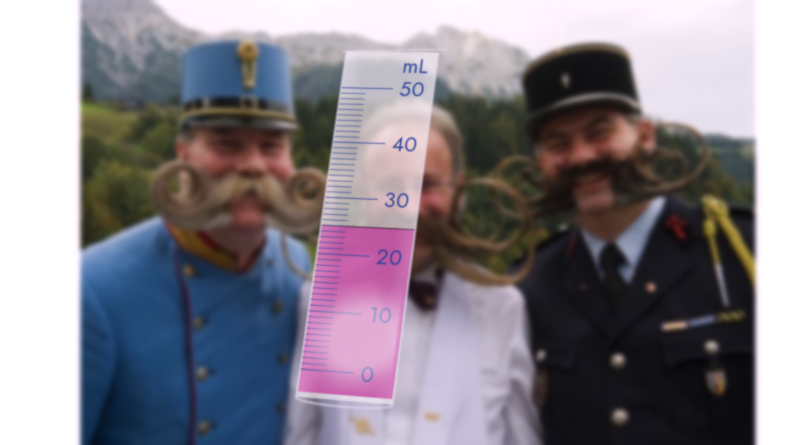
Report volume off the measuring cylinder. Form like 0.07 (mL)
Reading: 25 (mL)
